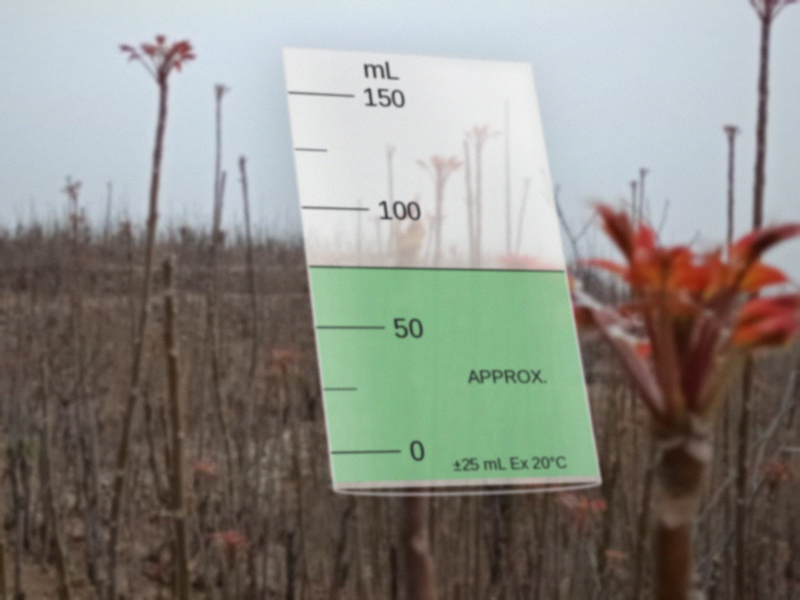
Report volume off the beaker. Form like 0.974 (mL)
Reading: 75 (mL)
